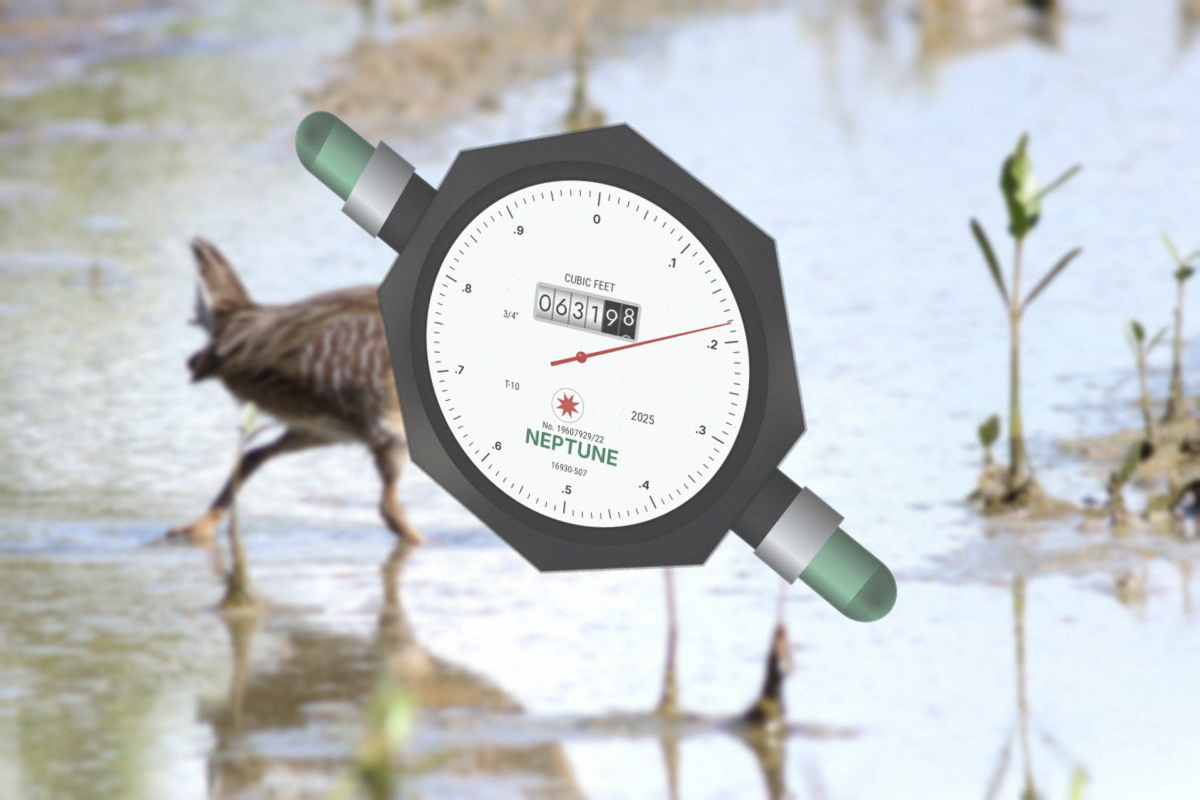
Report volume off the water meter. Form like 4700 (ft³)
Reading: 63198.18 (ft³)
